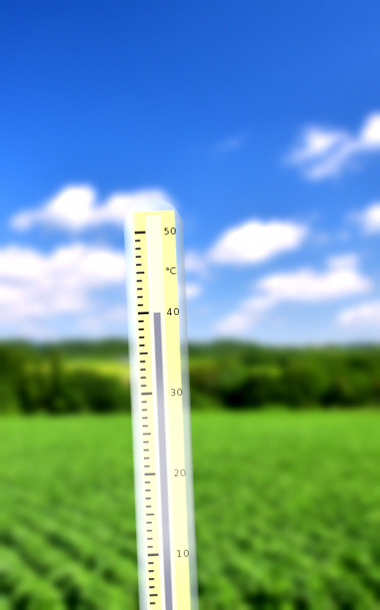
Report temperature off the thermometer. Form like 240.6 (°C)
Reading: 40 (°C)
